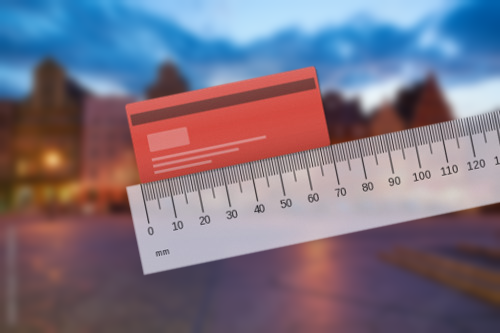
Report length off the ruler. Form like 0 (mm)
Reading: 70 (mm)
